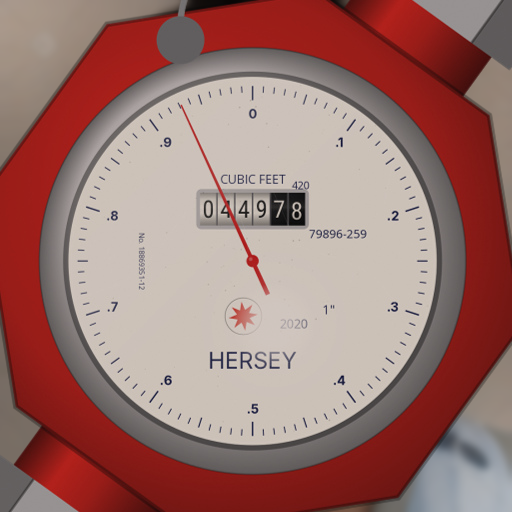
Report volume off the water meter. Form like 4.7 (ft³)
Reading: 44977.93 (ft³)
